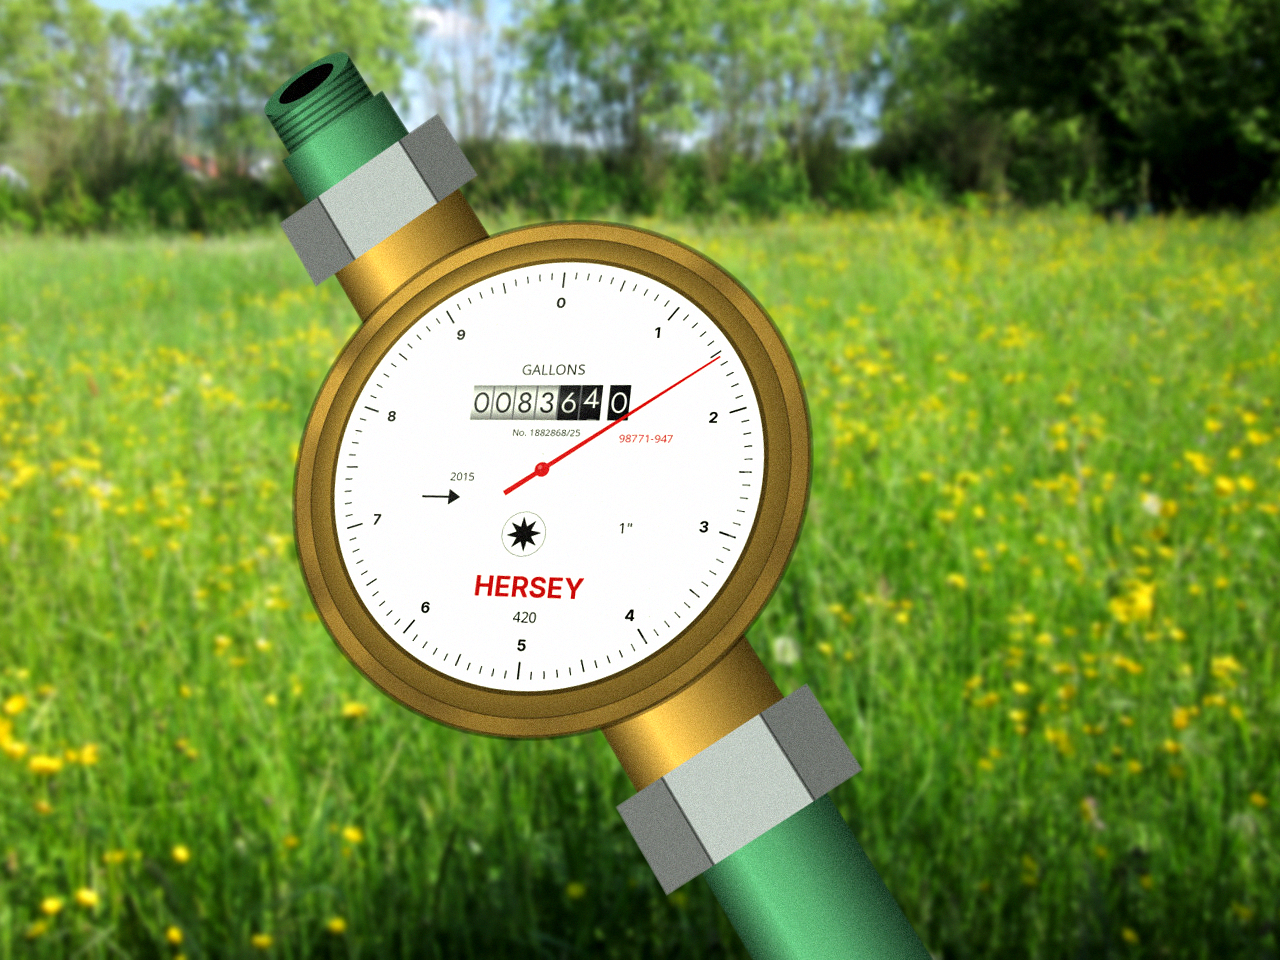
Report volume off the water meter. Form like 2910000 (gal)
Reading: 83641.5 (gal)
